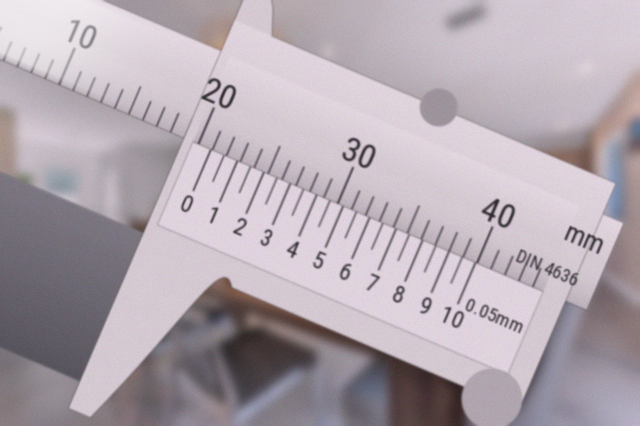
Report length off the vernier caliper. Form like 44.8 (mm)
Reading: 20.9 (mm)
